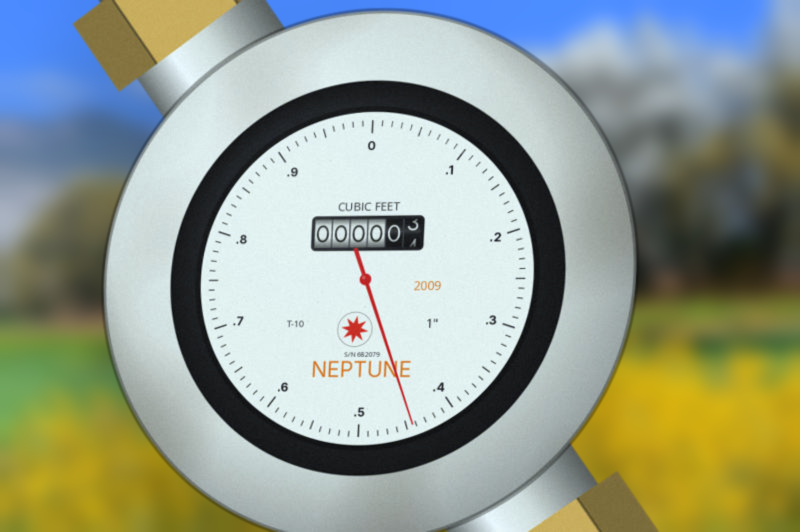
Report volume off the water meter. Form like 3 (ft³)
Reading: 3.44 (ft³)
